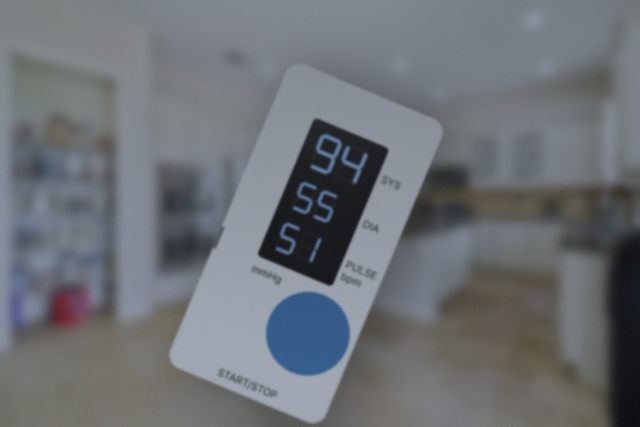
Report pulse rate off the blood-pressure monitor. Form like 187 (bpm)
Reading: 51 (bpm)
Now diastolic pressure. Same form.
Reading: 55 (mmHg)
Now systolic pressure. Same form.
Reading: 94 (mmHg)
